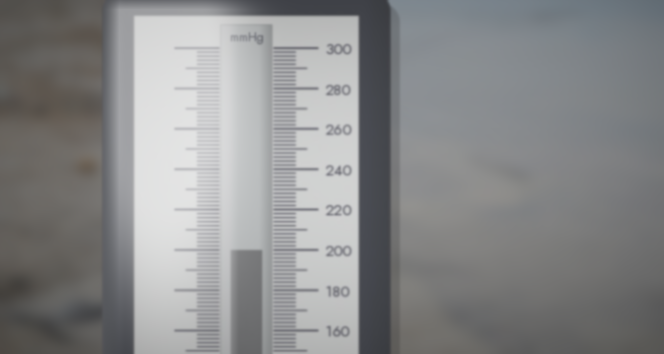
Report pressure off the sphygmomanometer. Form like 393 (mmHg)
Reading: 200 (mmHg)
